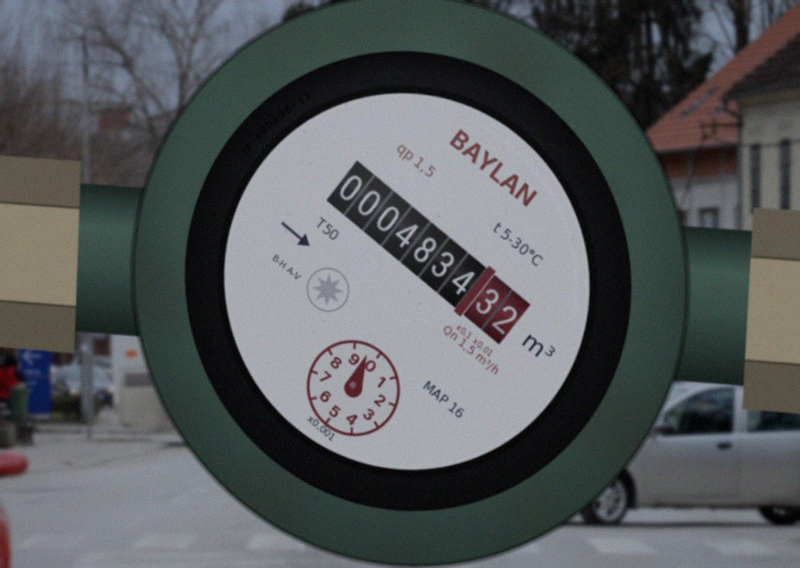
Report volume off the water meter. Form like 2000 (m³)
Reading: 4834.319 (m³)
